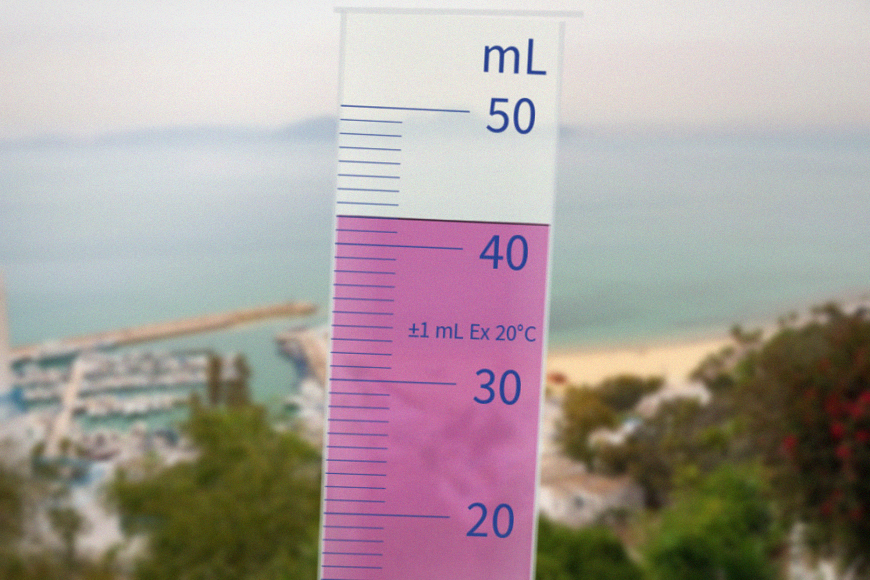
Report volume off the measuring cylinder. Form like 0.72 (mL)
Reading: 42 (mL)
